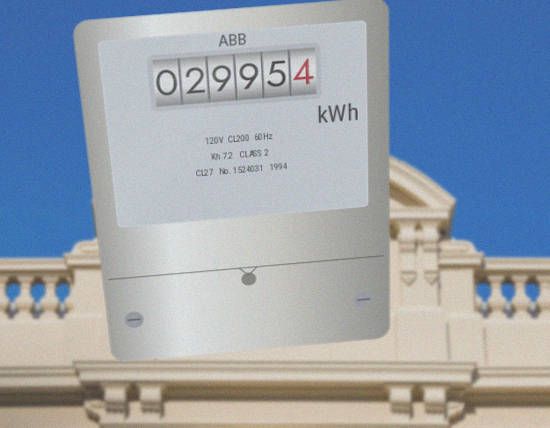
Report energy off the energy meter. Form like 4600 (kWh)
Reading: 2995.4 (kWh)
